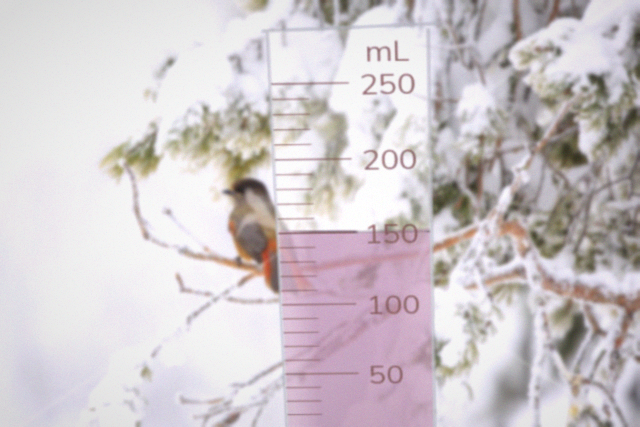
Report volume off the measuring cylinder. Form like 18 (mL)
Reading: 150 (mL)
